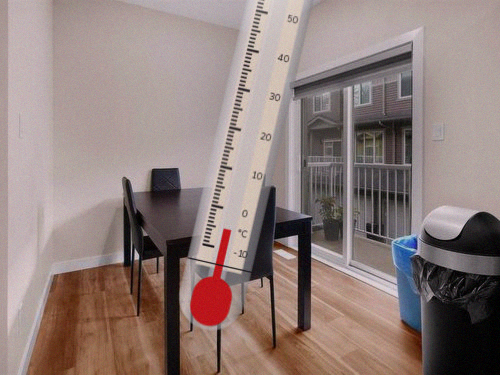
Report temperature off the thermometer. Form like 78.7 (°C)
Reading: -5 (°C)
